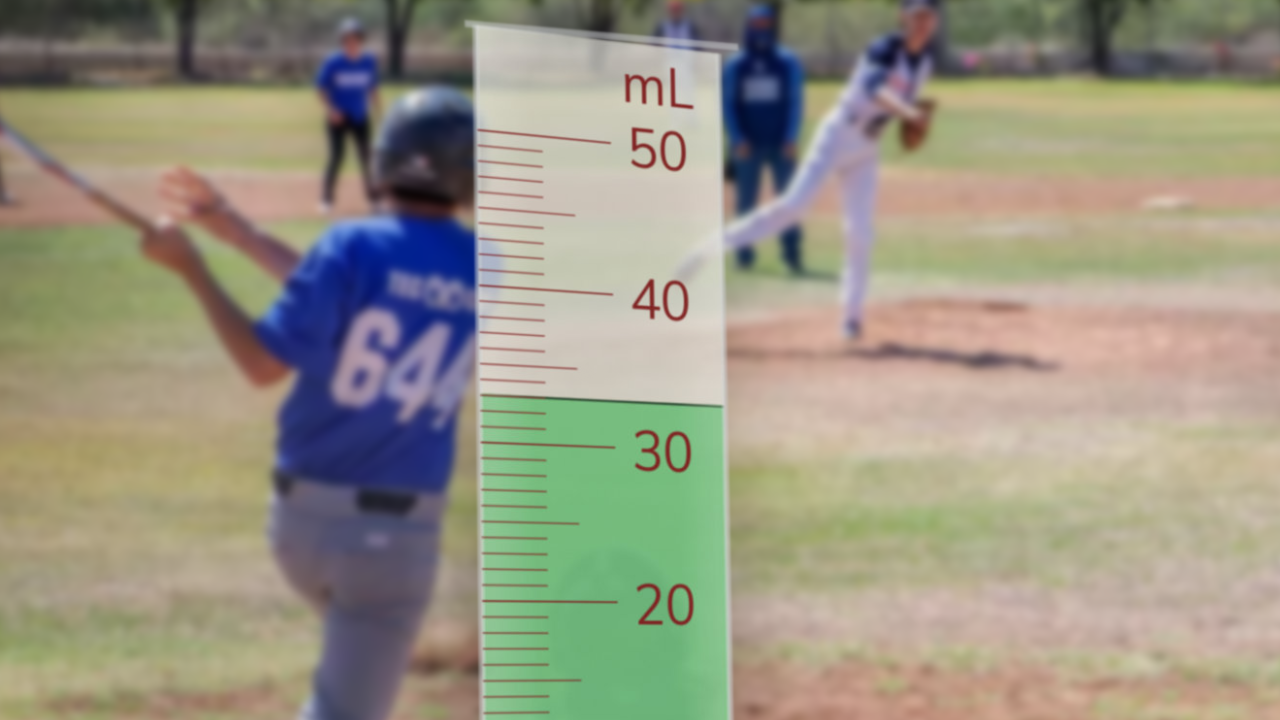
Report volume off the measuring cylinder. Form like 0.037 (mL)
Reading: 33 (mL)
